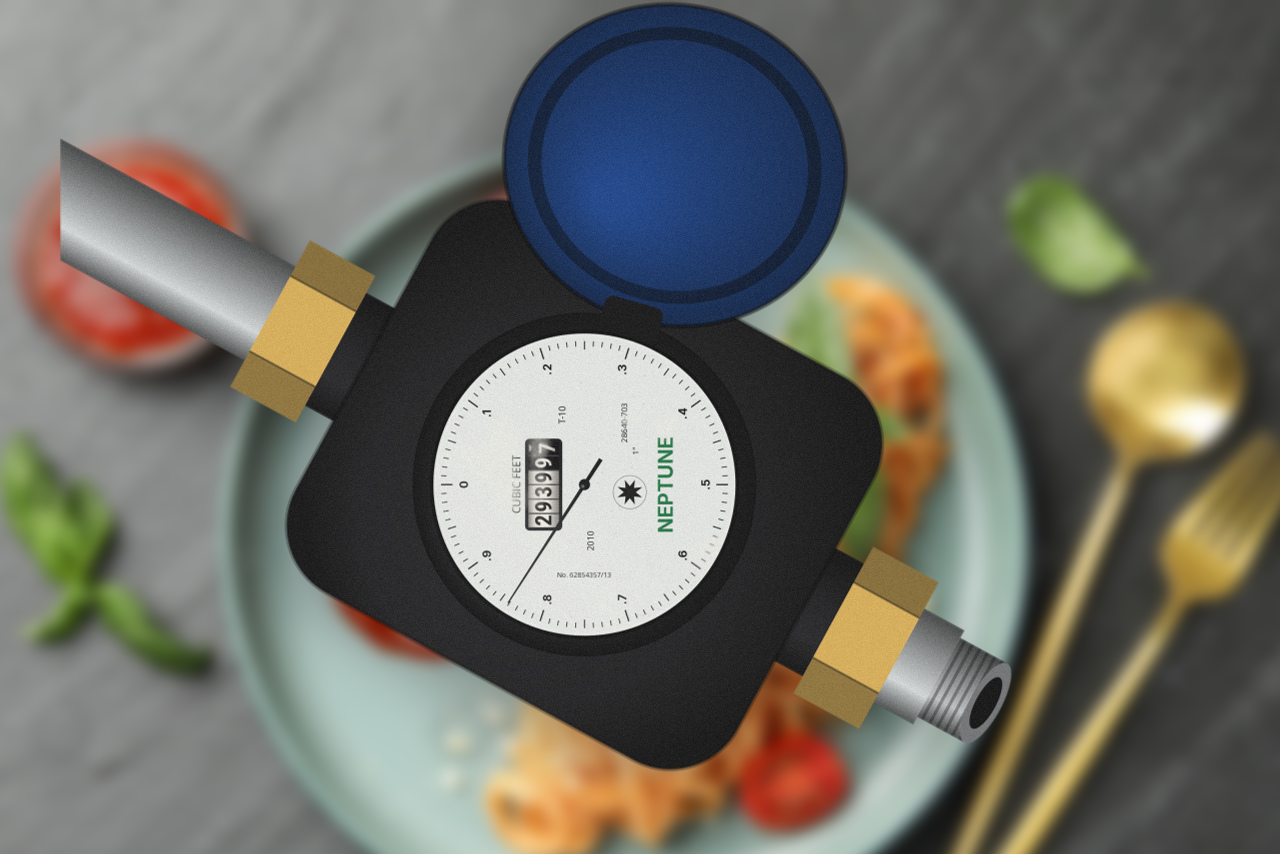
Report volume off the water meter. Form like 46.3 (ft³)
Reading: 293996.84 (ft³)
